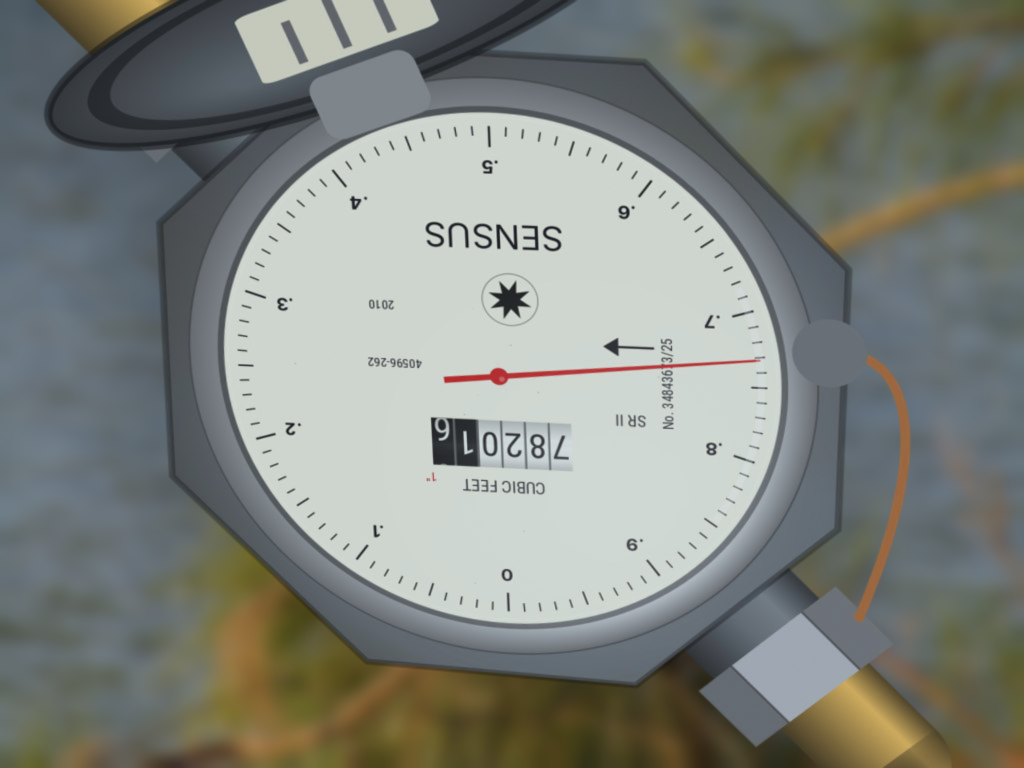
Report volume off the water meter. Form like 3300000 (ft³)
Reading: 782015.73 (ft³)
